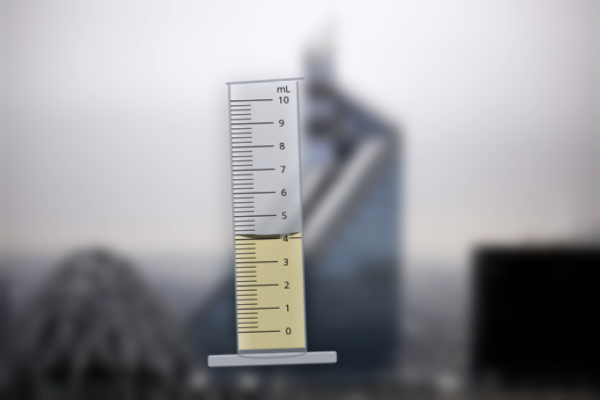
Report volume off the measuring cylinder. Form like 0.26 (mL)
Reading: 4 (mL)
